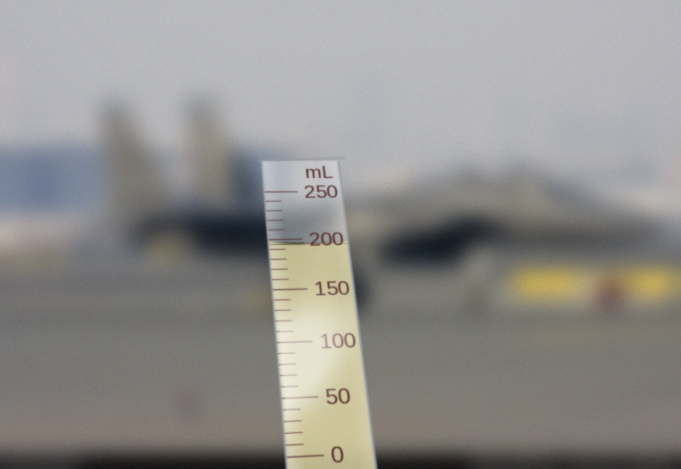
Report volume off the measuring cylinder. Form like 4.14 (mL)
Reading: 195 (mL)
